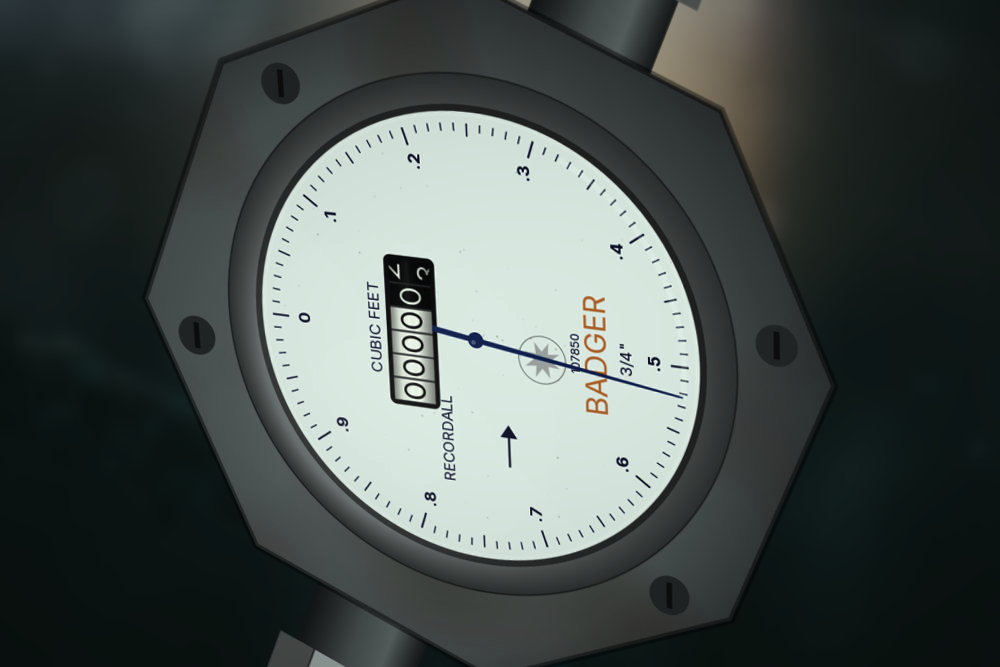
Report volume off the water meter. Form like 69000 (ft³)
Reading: 2.52 (ft³)
